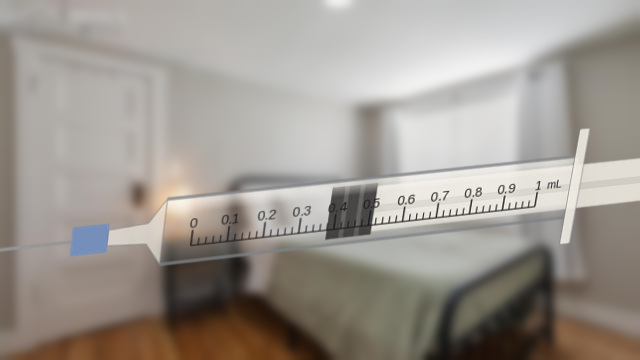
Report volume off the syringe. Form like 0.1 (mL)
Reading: 0.38 (mL)
